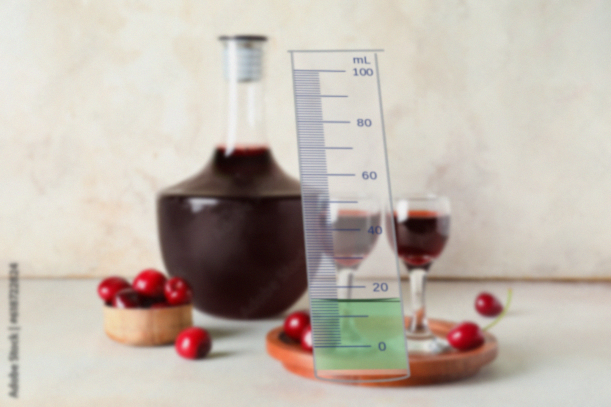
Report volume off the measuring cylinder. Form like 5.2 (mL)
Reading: 15 (mL)
